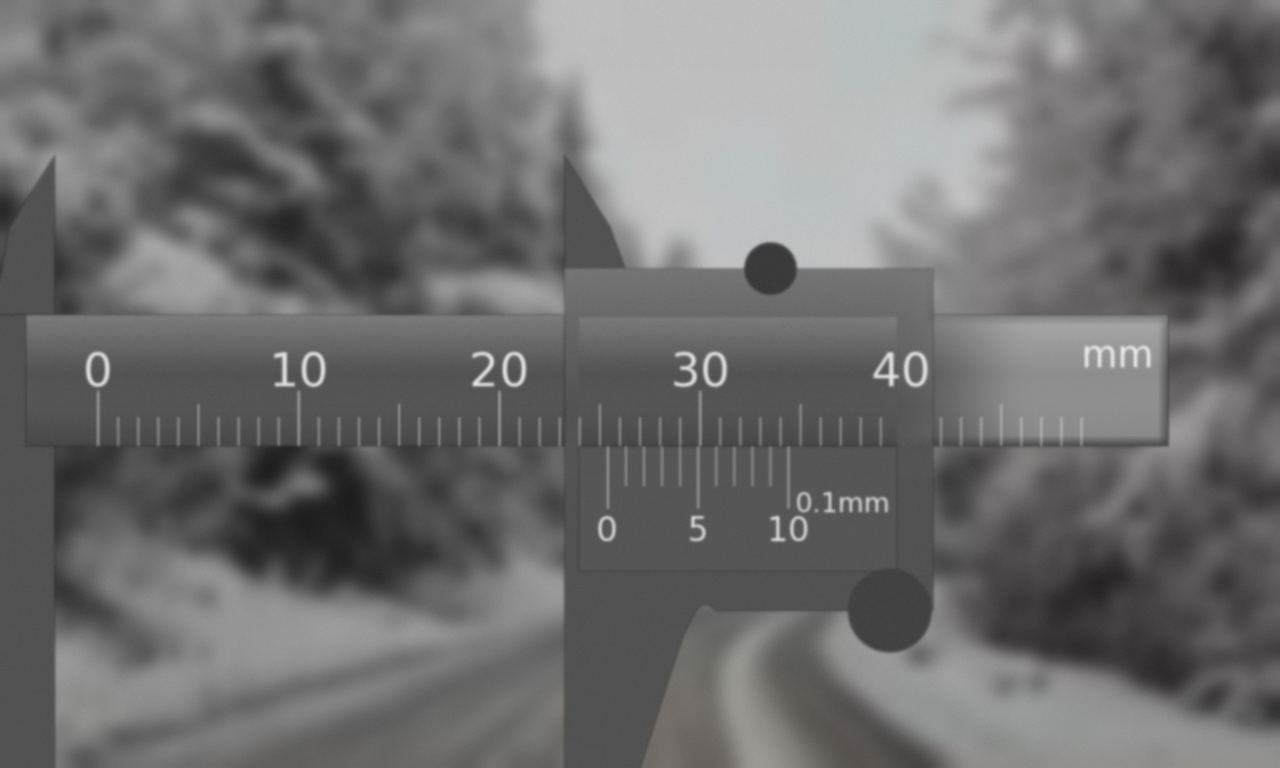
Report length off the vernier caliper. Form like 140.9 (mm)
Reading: 25.4 (mm)
